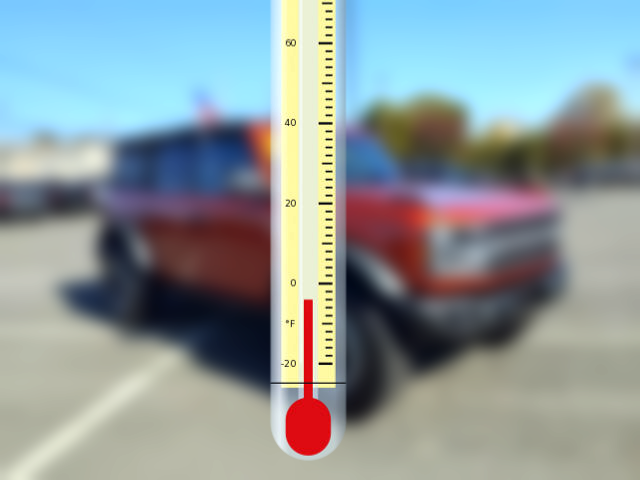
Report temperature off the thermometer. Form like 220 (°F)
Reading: -4 (°F)
